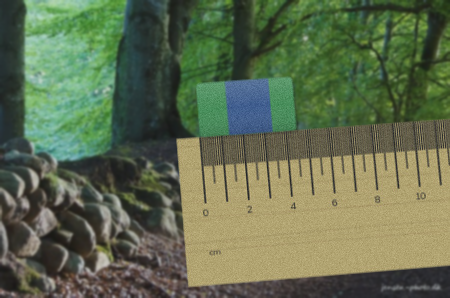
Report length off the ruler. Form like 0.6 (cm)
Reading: 4.5 (cm)
